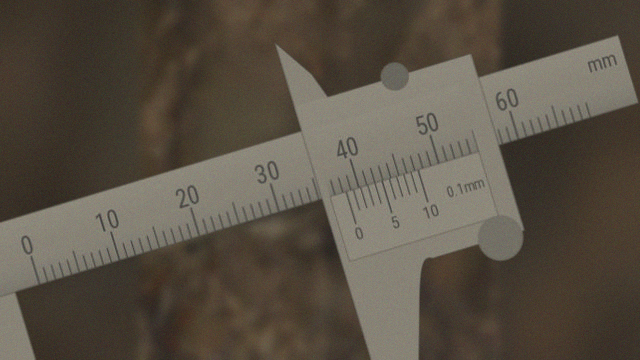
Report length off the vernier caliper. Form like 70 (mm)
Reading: 38.4 (mm)
